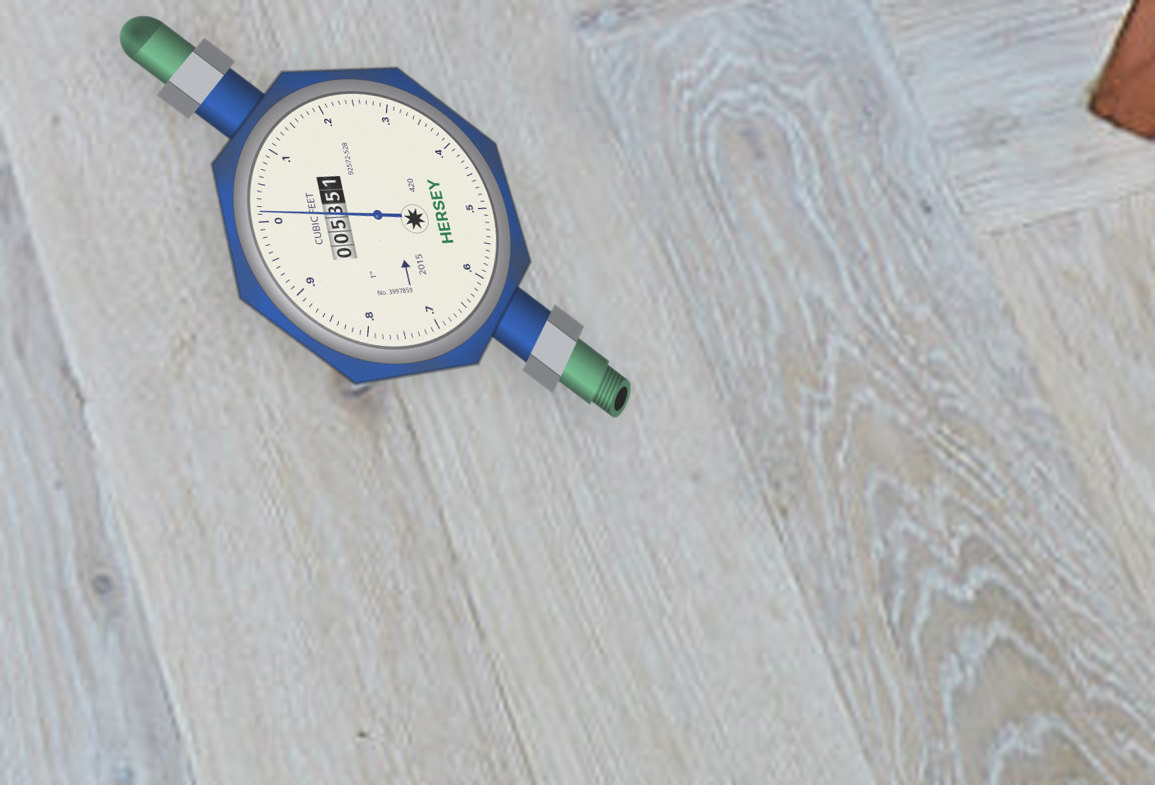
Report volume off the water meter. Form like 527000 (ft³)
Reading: 5351.01 (ft³)
